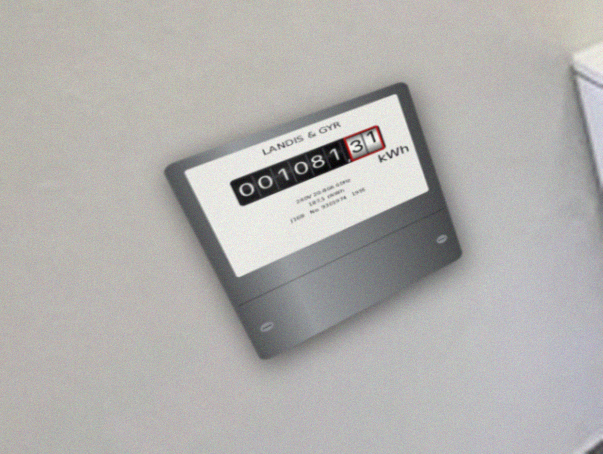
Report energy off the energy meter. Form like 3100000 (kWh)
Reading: 1081.31 (kWh)
